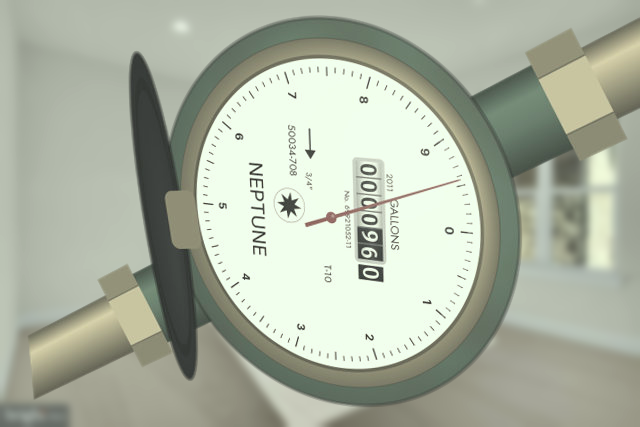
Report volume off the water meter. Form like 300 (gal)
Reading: 959.4 (gal)
